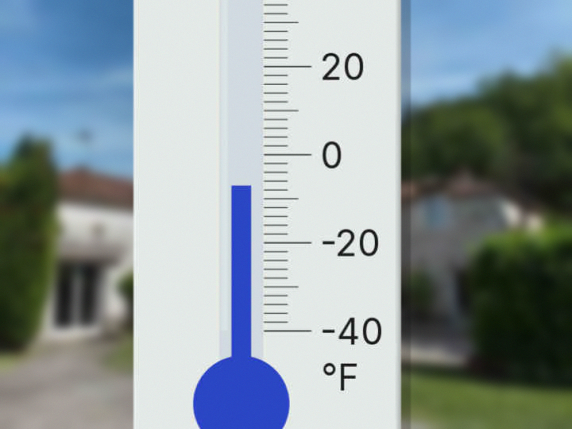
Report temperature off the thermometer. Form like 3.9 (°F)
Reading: -7 (°F)
